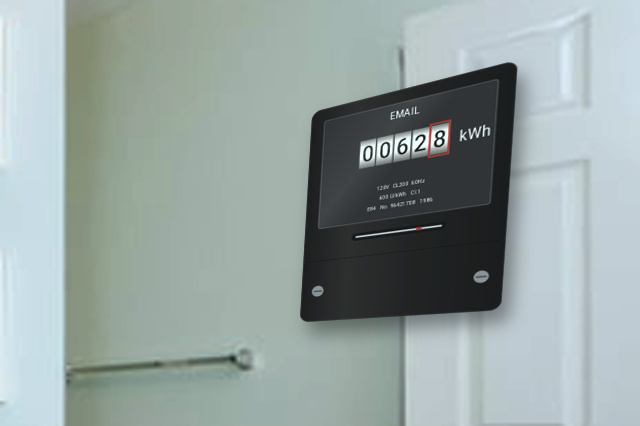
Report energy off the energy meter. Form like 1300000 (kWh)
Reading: 62.8 (kWh)
